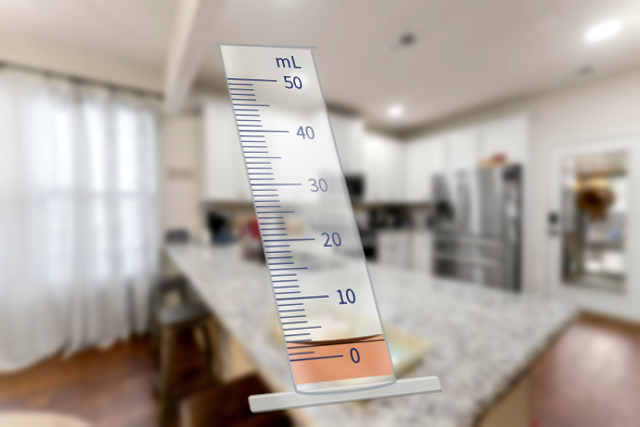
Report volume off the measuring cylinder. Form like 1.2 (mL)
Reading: 2 (mL)
